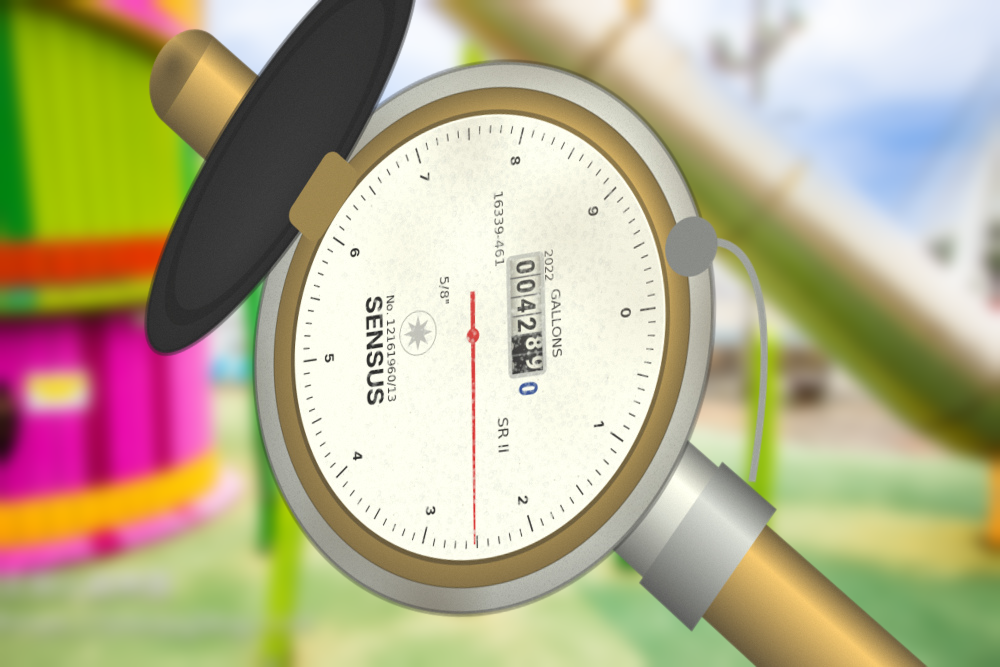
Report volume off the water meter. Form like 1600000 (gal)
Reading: 42892.5 (gal)
